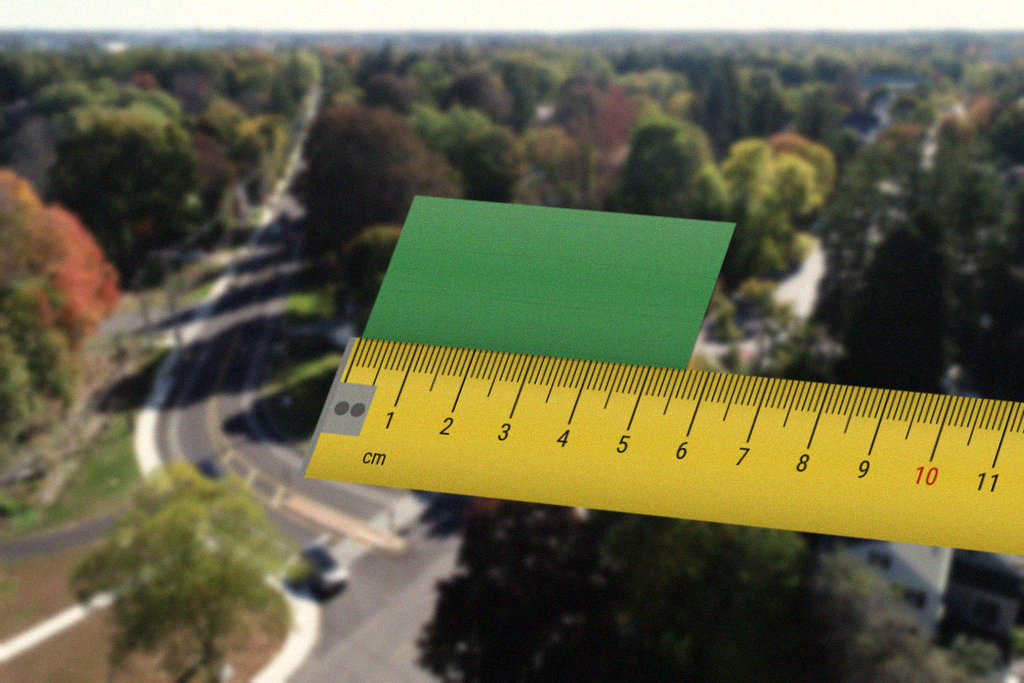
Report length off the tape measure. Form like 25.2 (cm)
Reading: 5.6 (cm)
